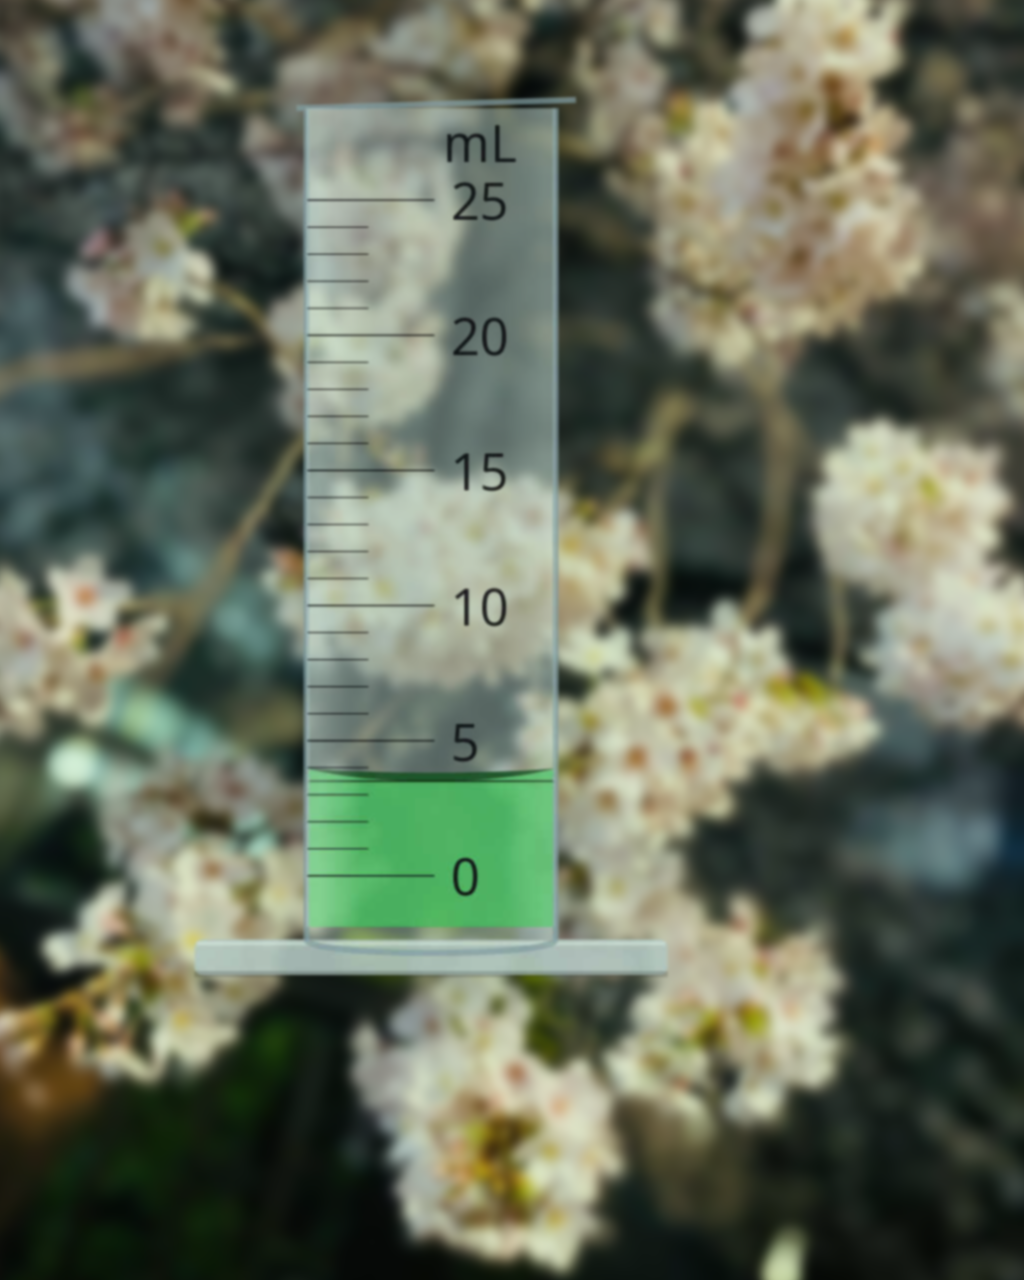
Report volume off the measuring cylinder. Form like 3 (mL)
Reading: 3.5 (mL)
